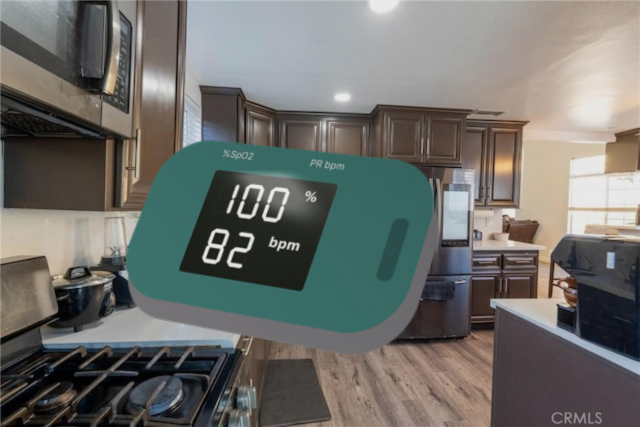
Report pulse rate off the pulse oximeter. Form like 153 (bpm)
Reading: 82 (bpm)
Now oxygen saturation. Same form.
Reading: 100 (%)
